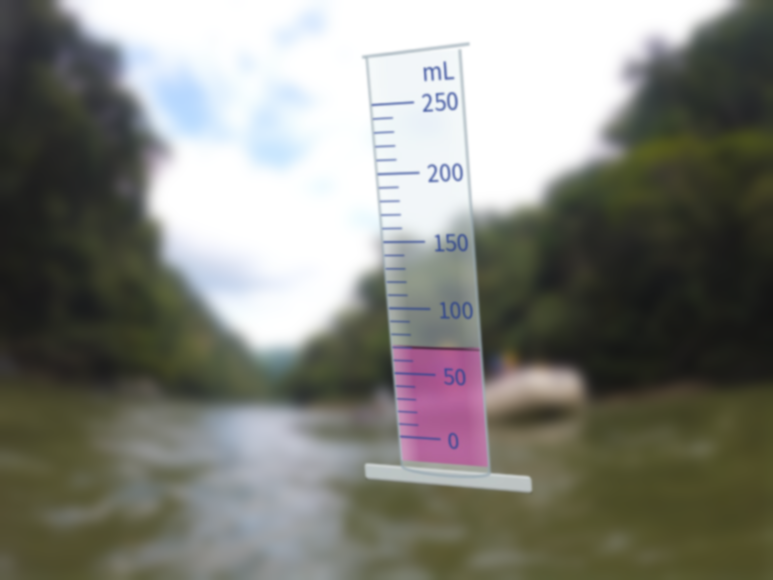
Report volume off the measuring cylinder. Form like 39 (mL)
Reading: 70 (mL)
